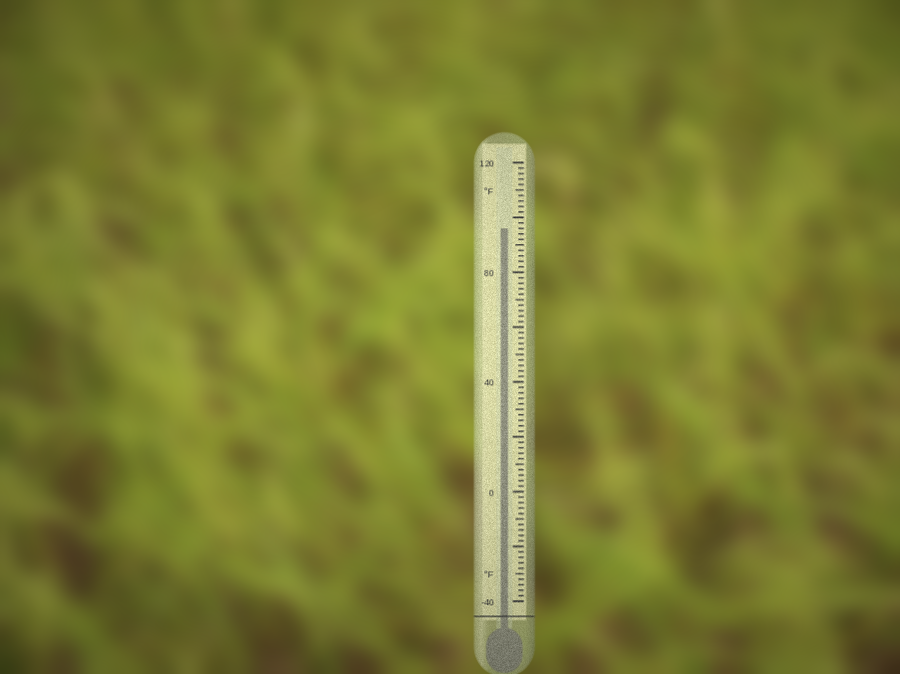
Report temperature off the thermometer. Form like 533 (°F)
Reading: 96 (°F)
